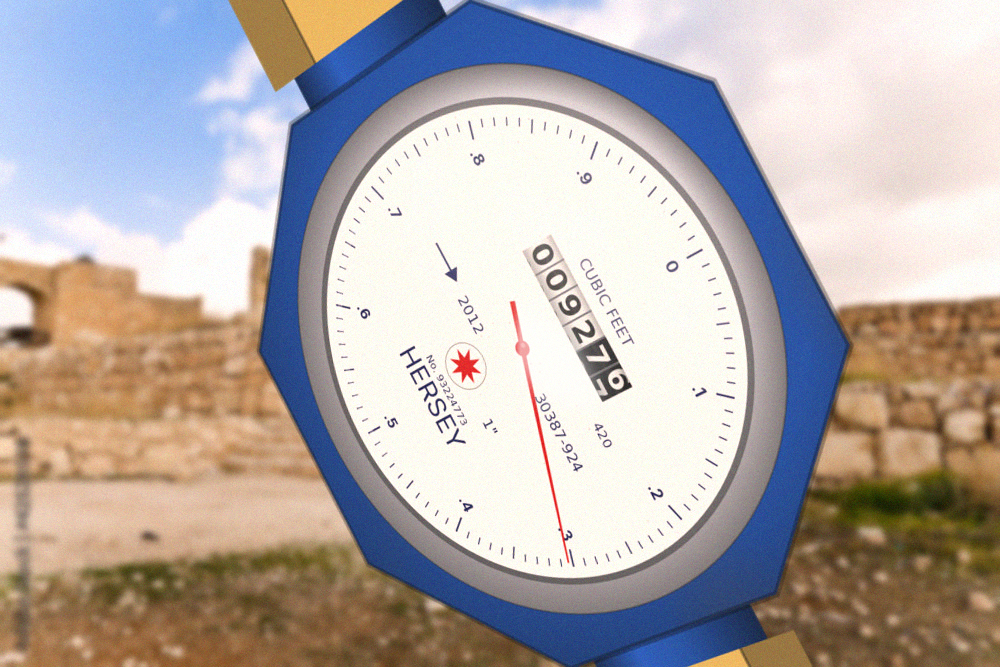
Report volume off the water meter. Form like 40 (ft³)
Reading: 9276.30 (ft³)
